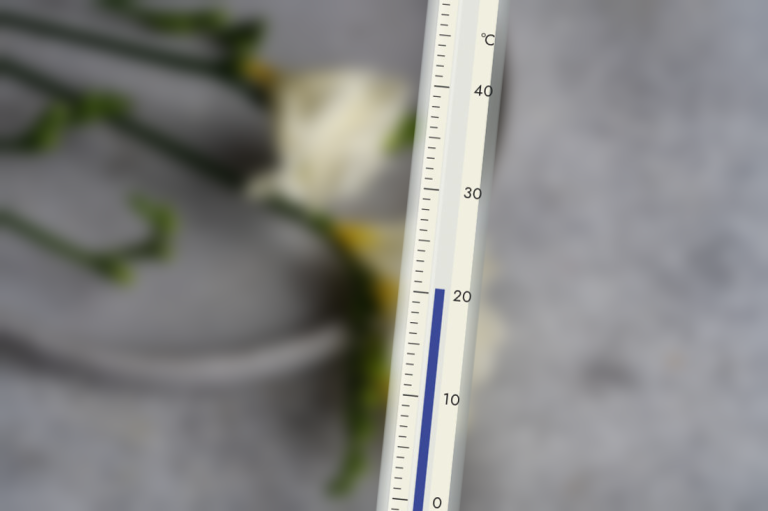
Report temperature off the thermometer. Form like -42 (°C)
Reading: 20.5 (°C)
